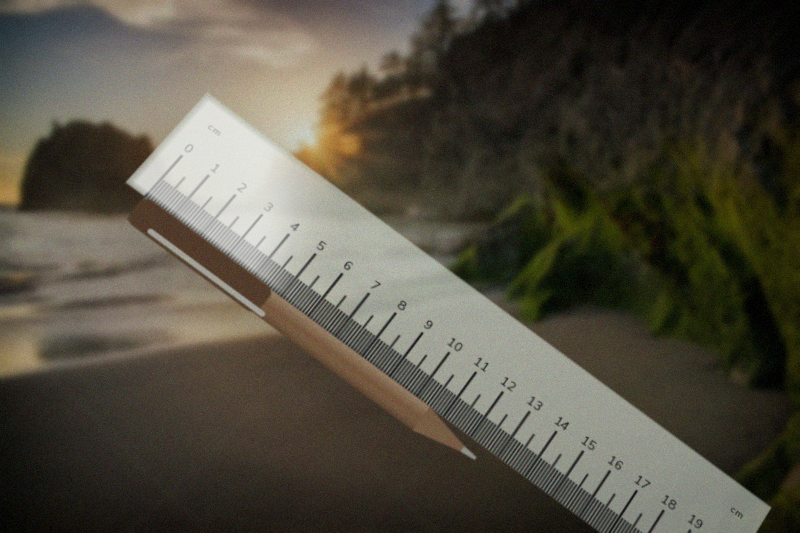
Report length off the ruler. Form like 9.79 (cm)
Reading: 12.5 (cm)
